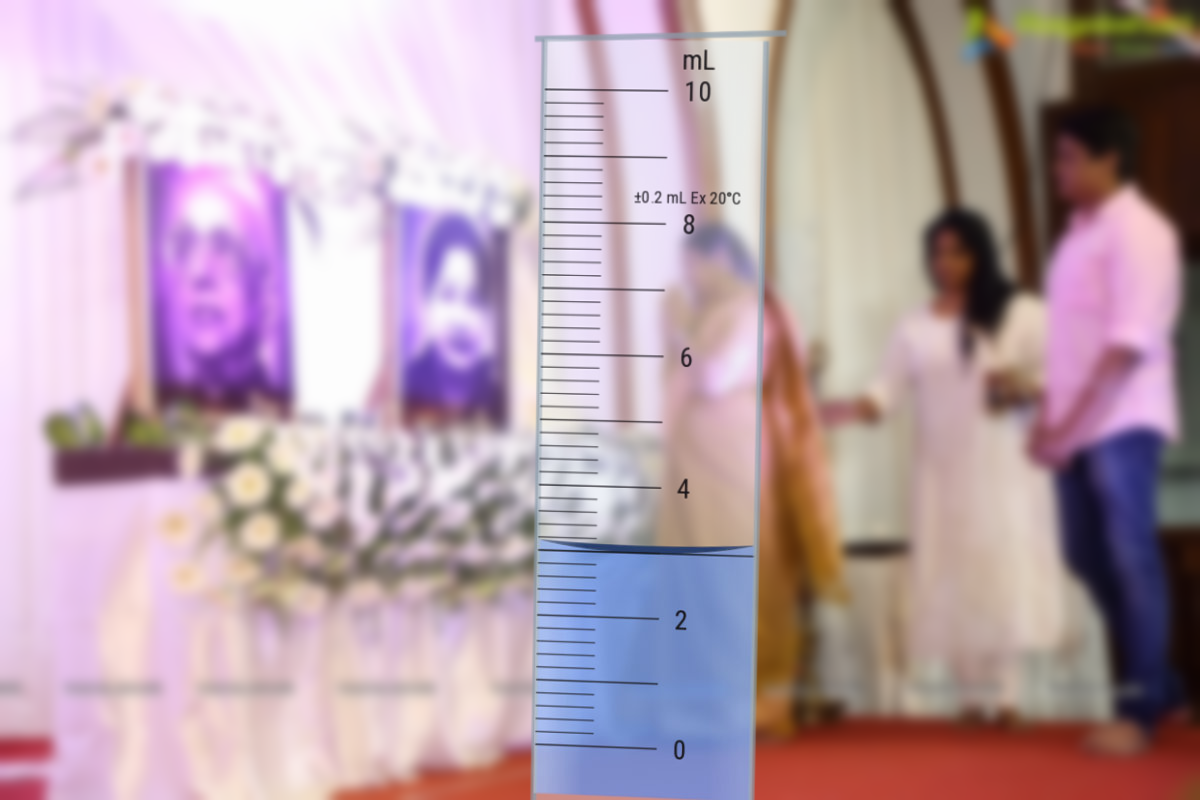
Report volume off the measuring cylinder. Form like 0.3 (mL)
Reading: 3 (mL)
